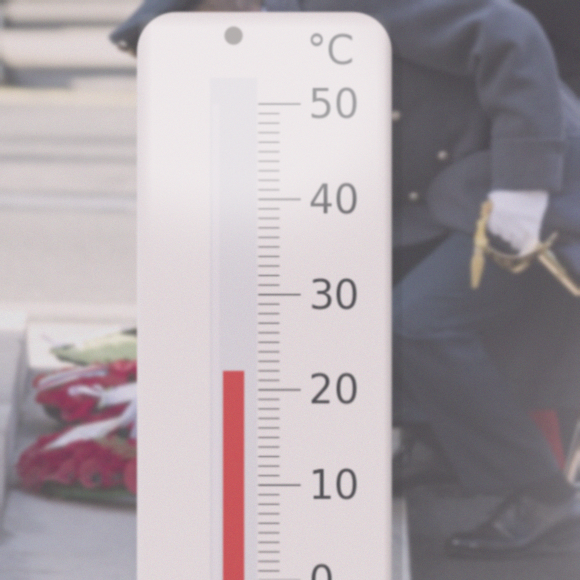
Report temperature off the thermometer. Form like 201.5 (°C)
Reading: 22 (°C)
